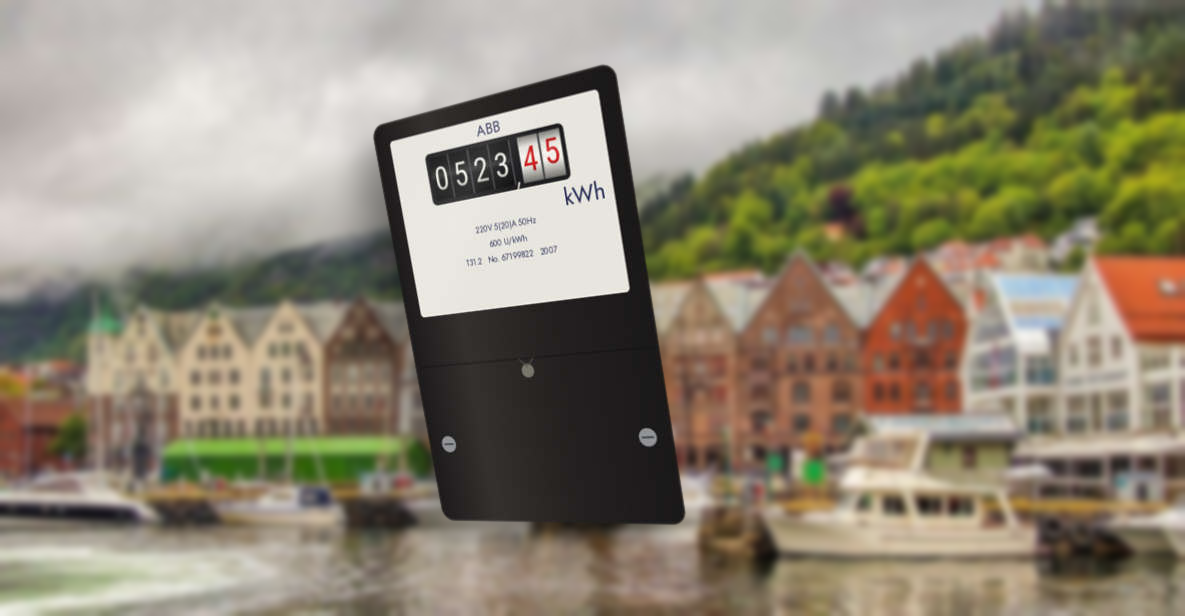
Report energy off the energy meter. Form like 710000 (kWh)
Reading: 523.45 (kWh)
